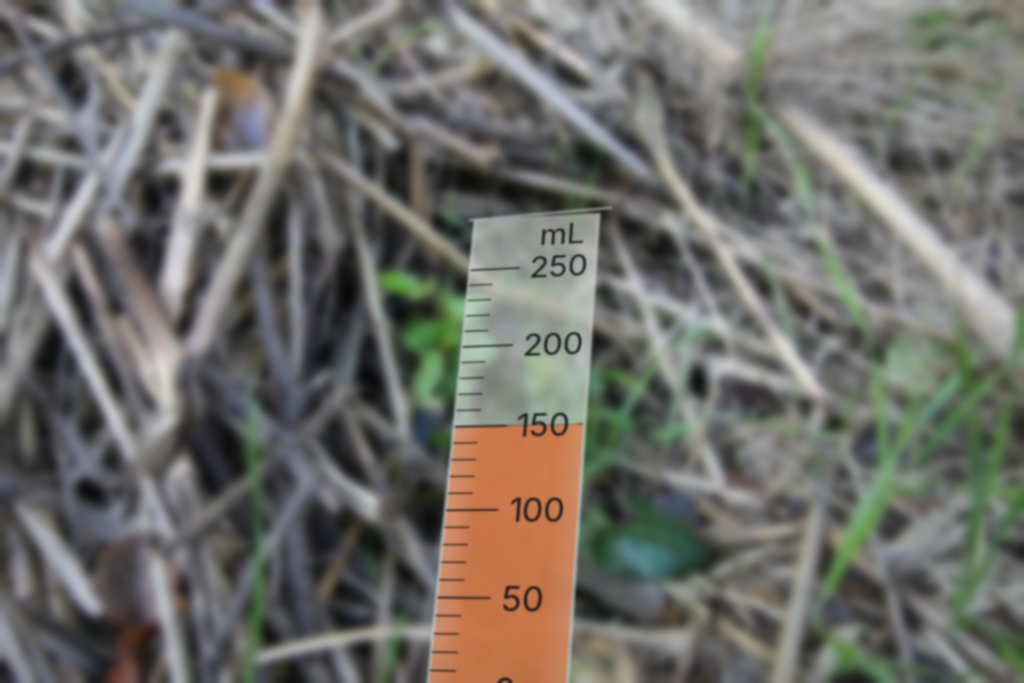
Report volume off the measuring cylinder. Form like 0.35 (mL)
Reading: 150 (mL)
